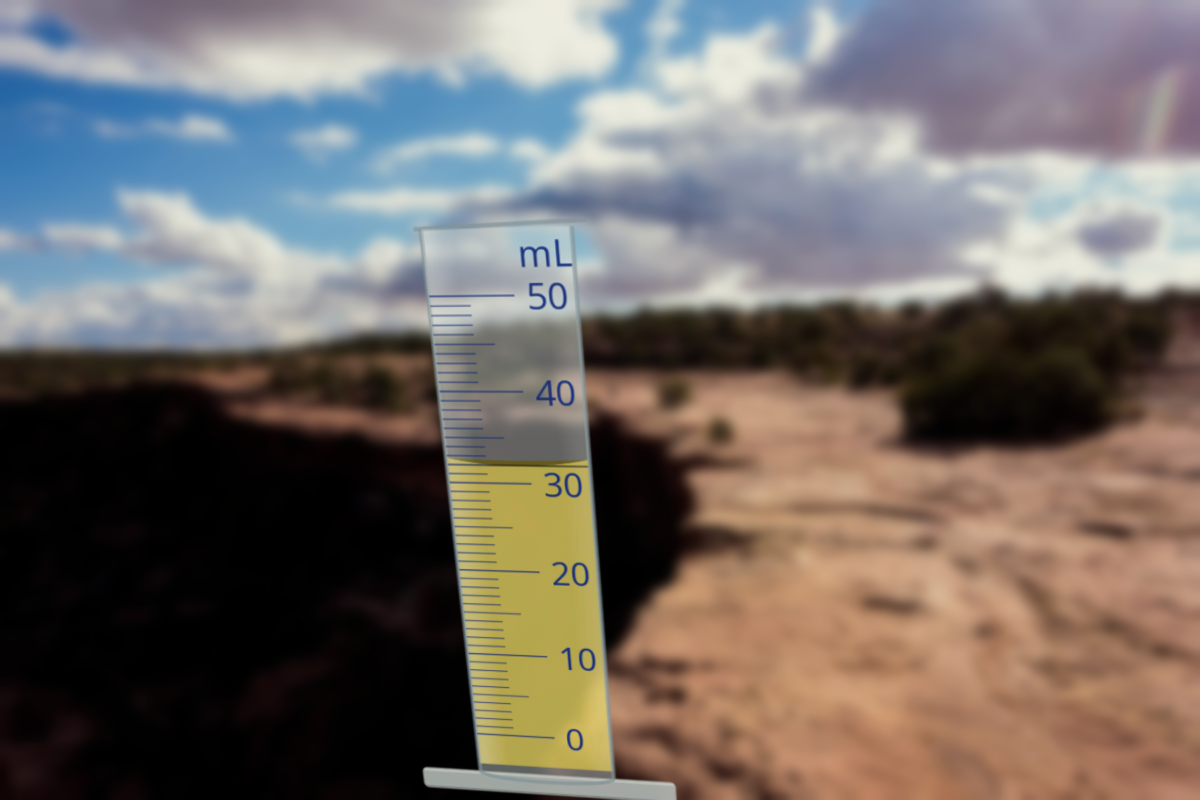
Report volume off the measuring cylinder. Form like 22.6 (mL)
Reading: 32 (mL)
